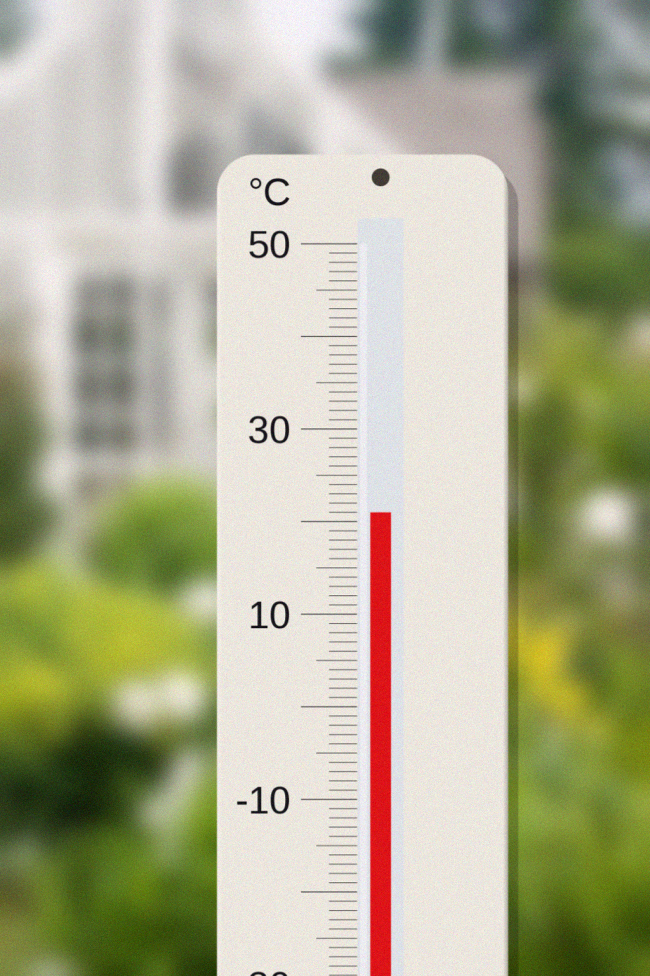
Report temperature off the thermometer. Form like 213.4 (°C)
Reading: 21 (°C)
